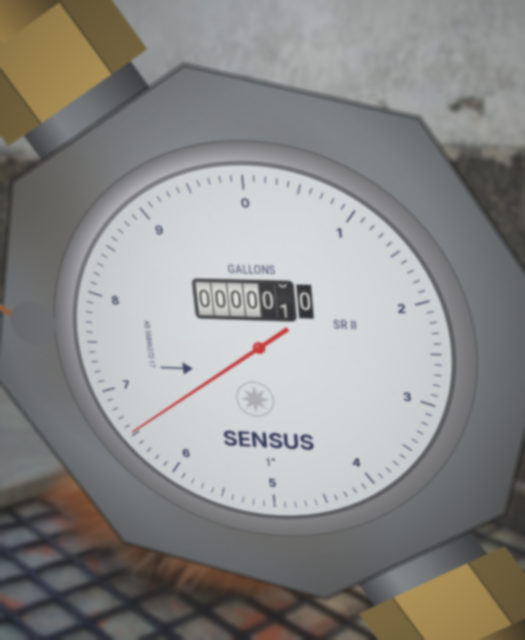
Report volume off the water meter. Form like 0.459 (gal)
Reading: 6.5 (gal)
